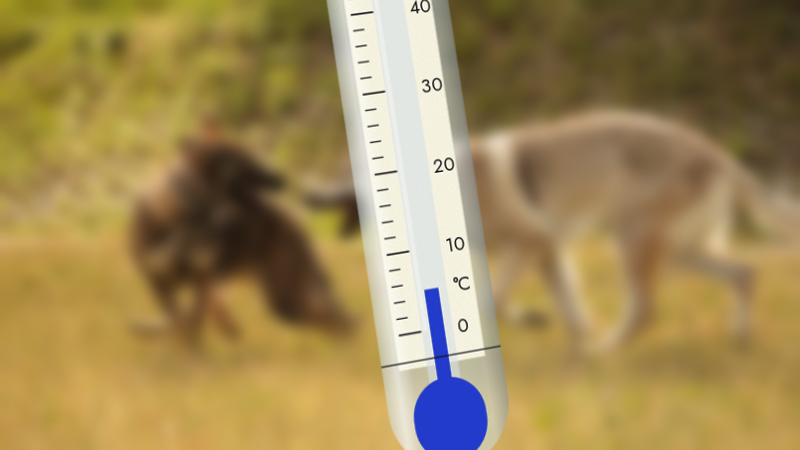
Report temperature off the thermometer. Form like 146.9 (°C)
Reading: 5 (°C)
